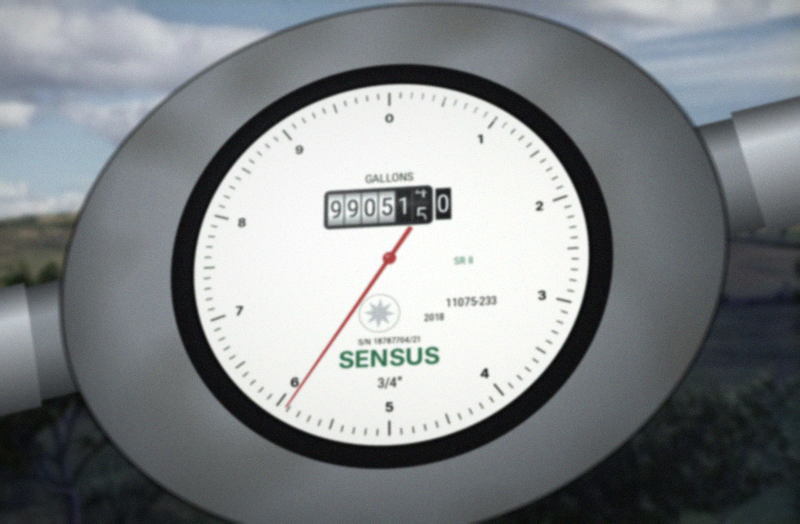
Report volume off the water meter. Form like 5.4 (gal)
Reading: 9905145.9 (gal)
